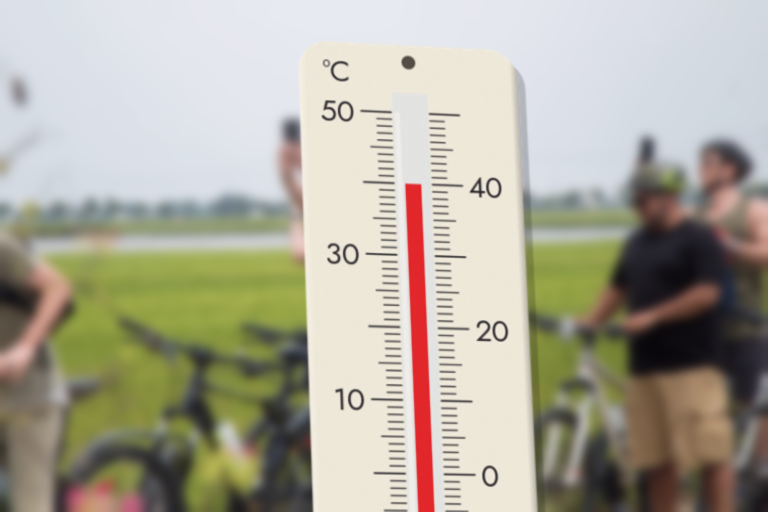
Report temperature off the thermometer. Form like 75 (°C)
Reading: 40 (°C)
